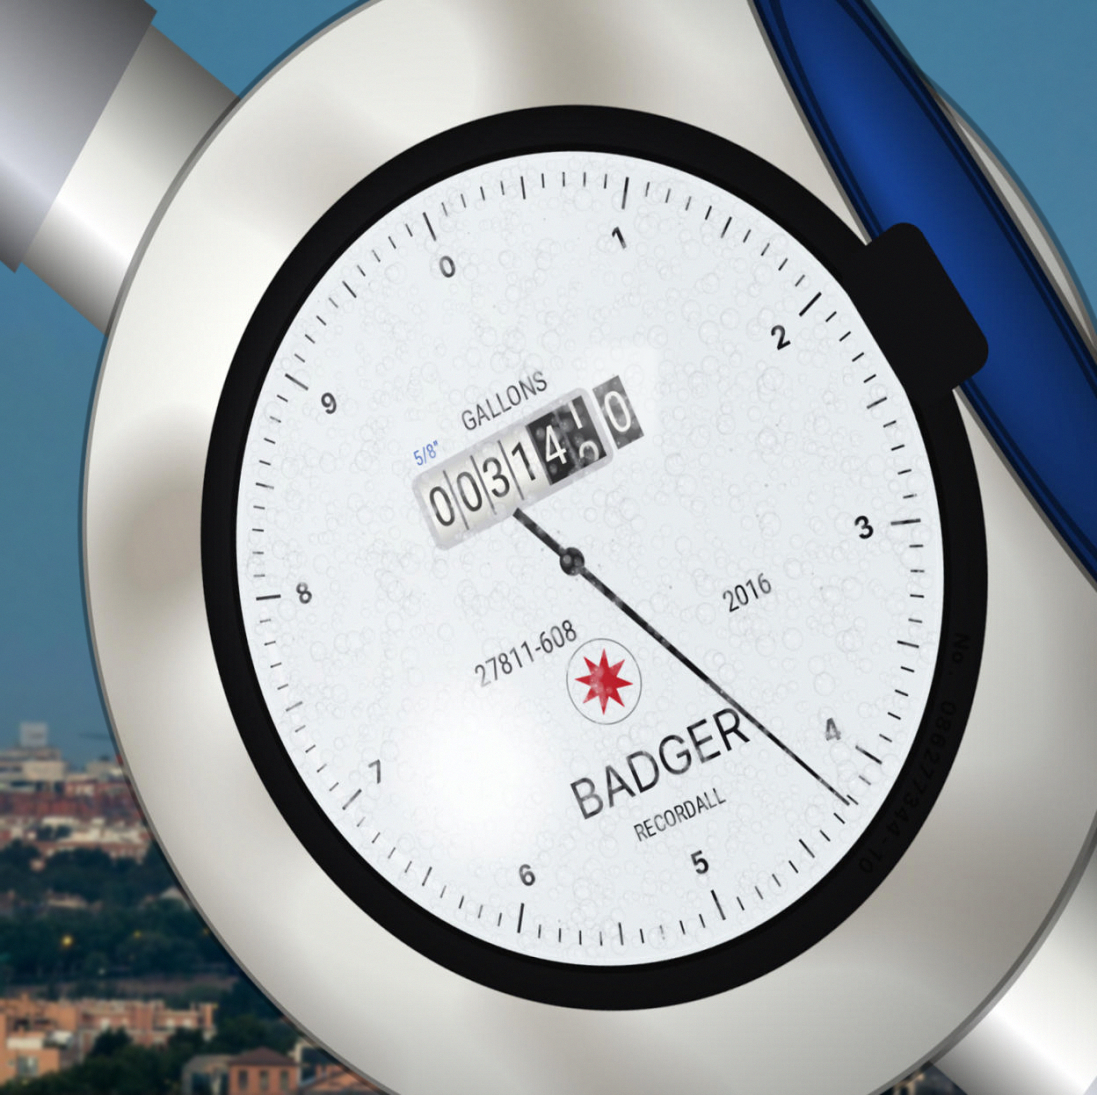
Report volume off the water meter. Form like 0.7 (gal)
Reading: 31414.2 (gal)
